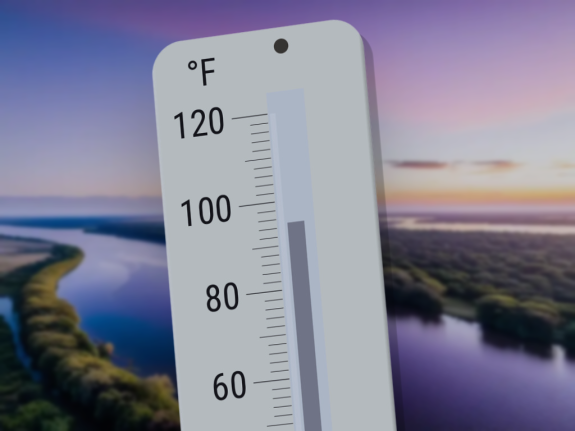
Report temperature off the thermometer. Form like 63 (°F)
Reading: 95 (°F)
